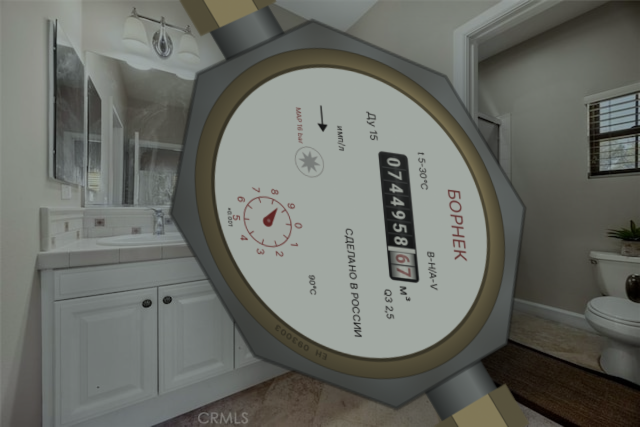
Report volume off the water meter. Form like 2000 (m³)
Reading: 744958.678 (m³)
